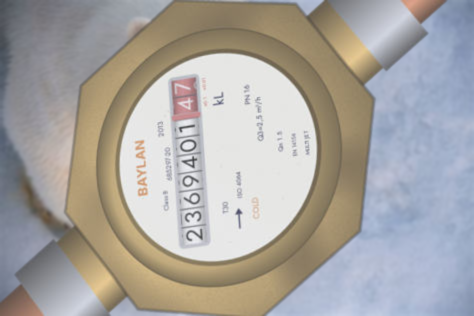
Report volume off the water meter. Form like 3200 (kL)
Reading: 2369401.47 (kL)
